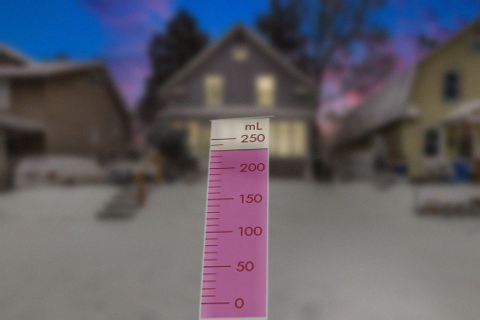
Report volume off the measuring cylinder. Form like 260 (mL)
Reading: 230 (mL)
